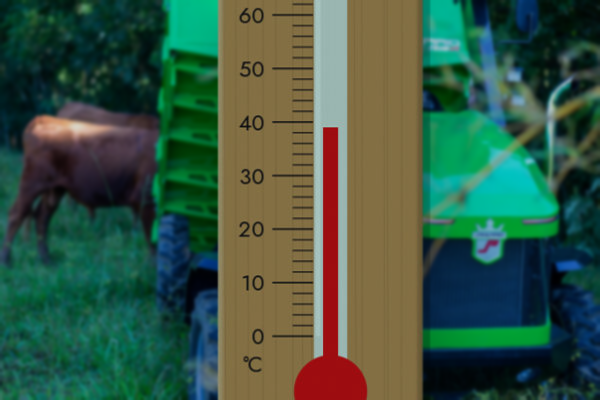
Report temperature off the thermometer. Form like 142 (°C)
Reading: 39 (°C)
